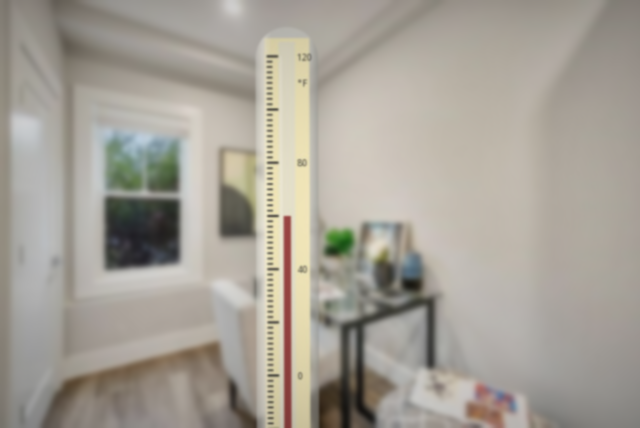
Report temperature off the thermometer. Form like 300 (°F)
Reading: 60 (°F)
